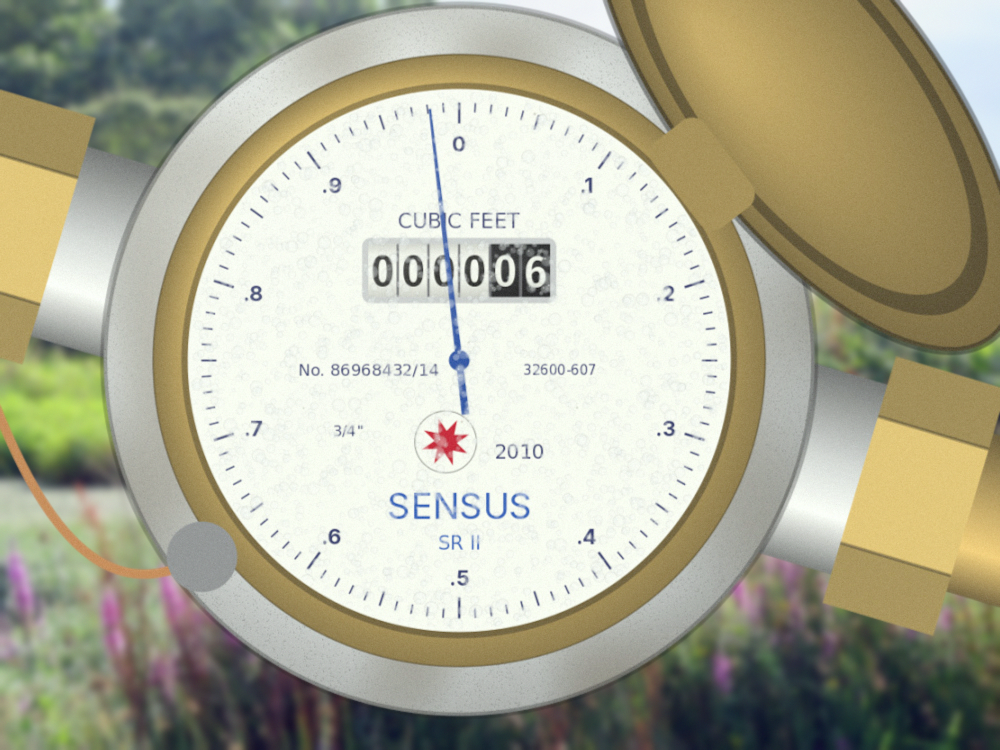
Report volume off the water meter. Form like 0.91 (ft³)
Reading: 5.98 (ft³)
